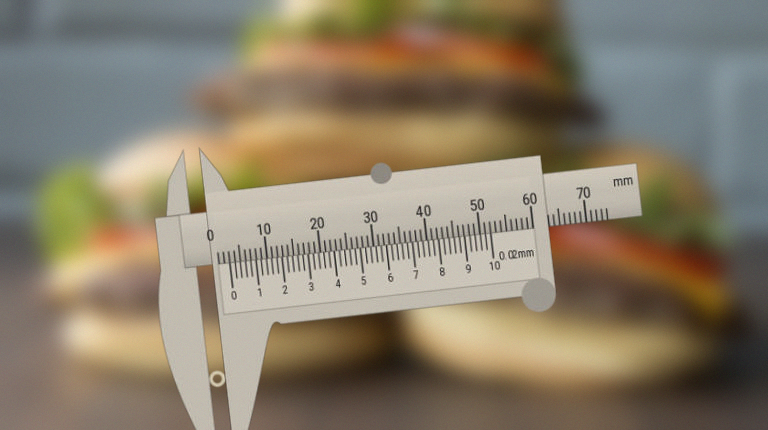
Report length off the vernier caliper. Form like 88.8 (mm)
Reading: 3.0 (mm)
